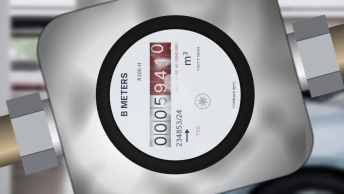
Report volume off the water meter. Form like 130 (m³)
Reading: 5.9410 (m³)
